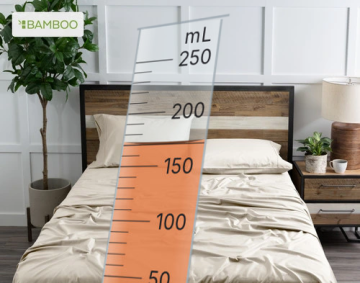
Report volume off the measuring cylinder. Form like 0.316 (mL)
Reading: 170 (mL)
